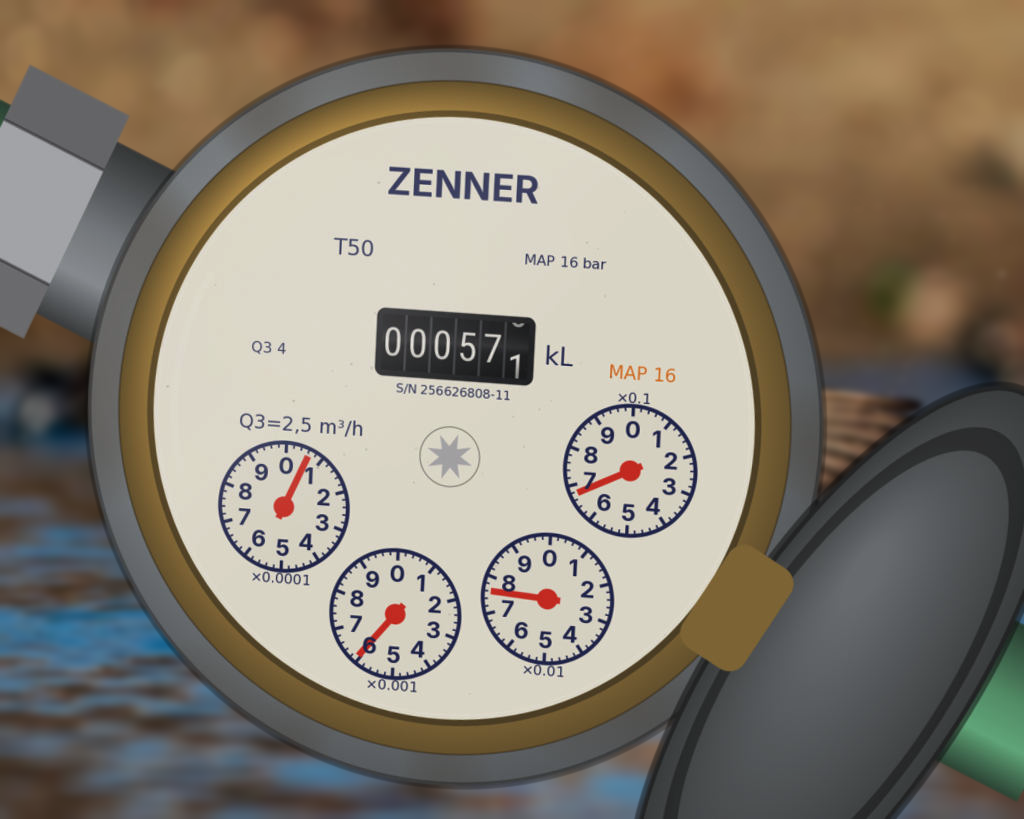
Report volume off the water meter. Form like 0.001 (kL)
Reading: 570.6760 (kL)
